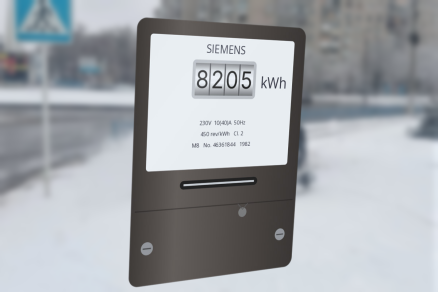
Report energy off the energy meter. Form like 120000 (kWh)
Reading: 8205 (kWh)
